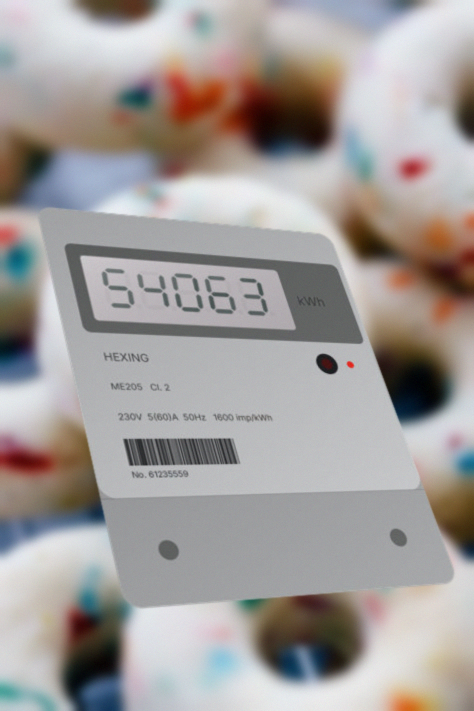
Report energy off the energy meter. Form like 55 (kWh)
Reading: 54063 (kWh)
